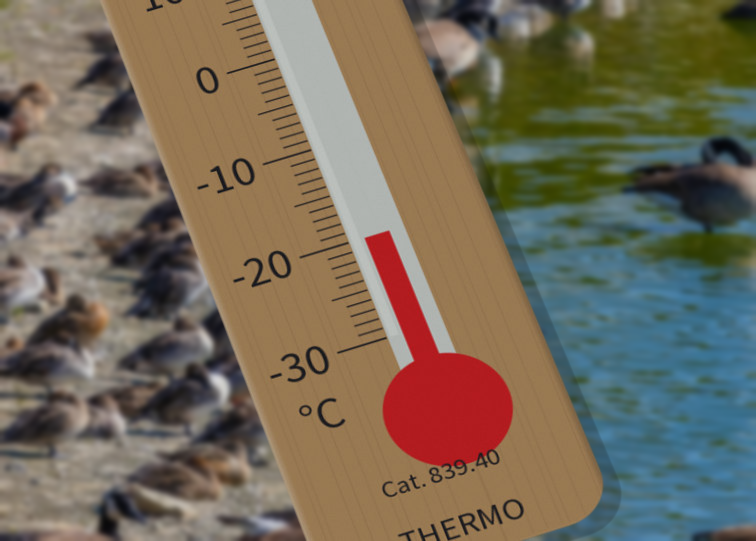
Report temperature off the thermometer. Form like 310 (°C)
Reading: -20 (°C)
